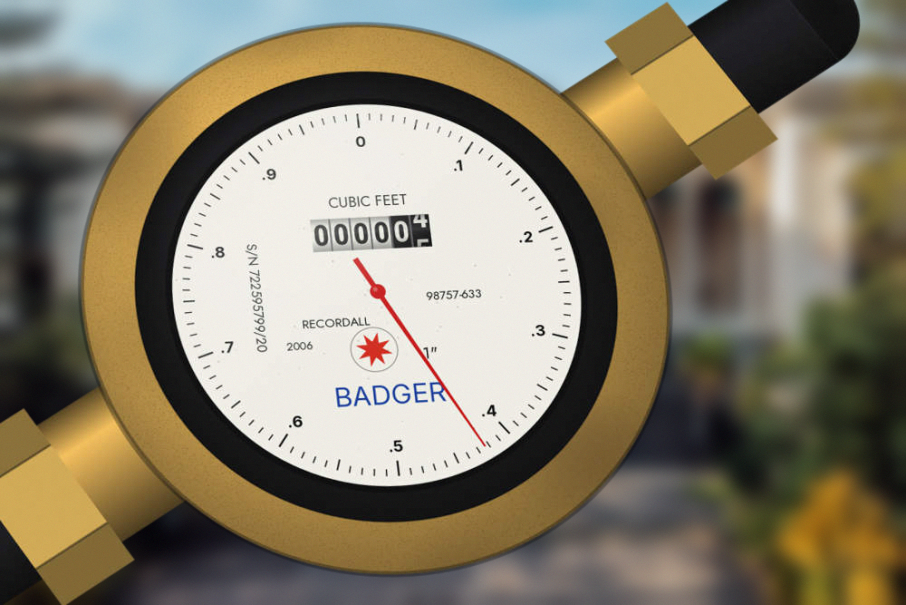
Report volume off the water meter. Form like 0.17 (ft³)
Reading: 4.42 (ft³)
